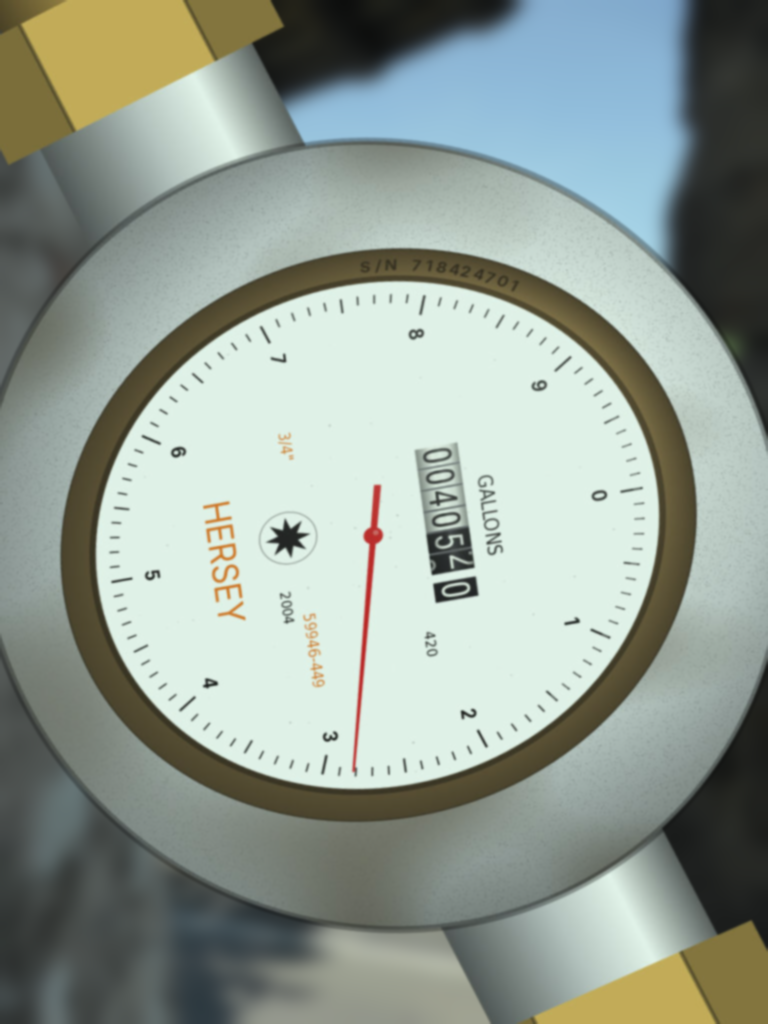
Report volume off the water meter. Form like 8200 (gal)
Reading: 40522.8 (gal)
